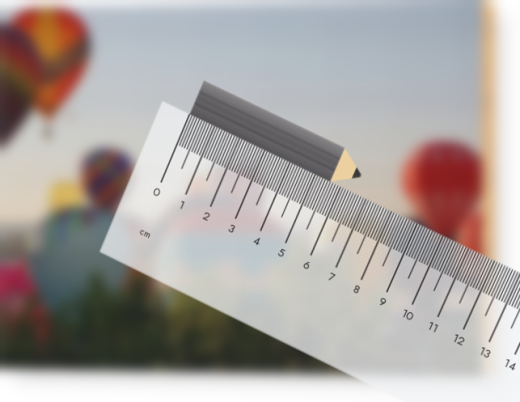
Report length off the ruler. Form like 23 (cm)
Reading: 6.5 (cm)
